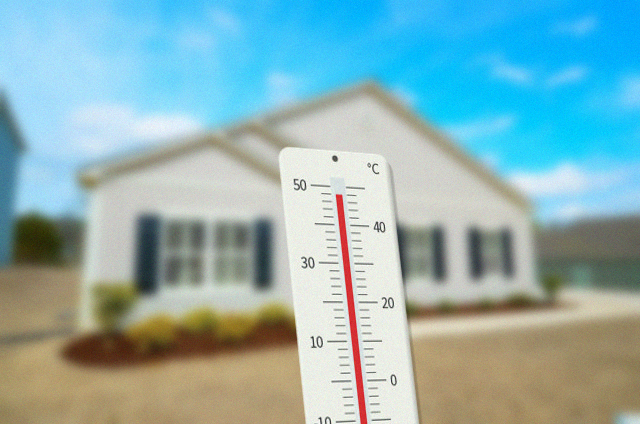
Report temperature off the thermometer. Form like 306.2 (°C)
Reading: 48 (°C)
